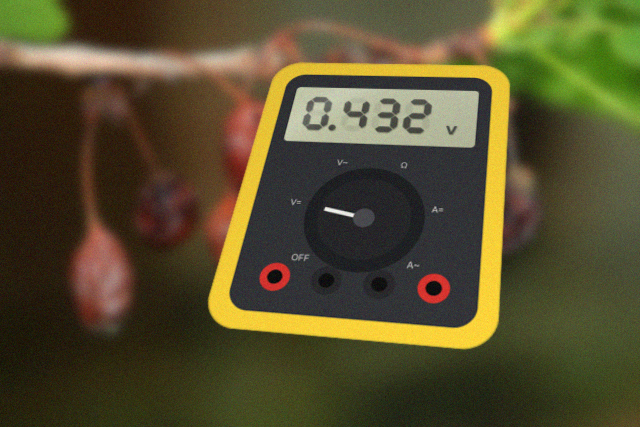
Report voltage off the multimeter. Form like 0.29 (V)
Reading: 0.432 (V)
